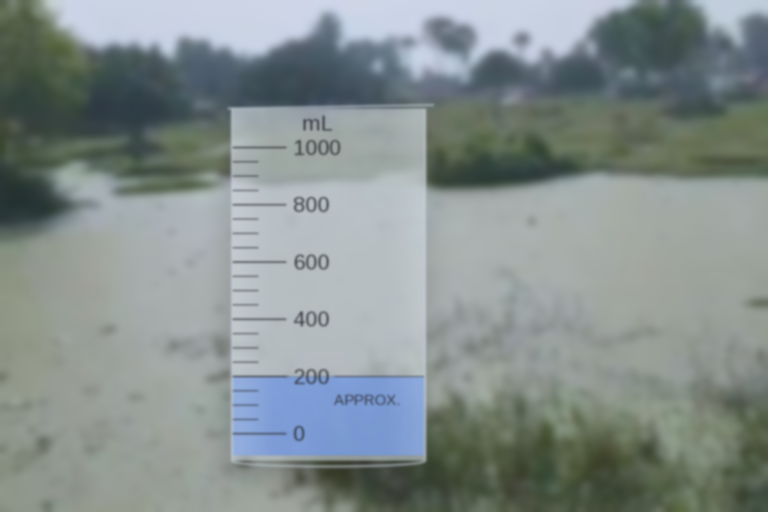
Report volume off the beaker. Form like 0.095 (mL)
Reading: 200 (mL)
